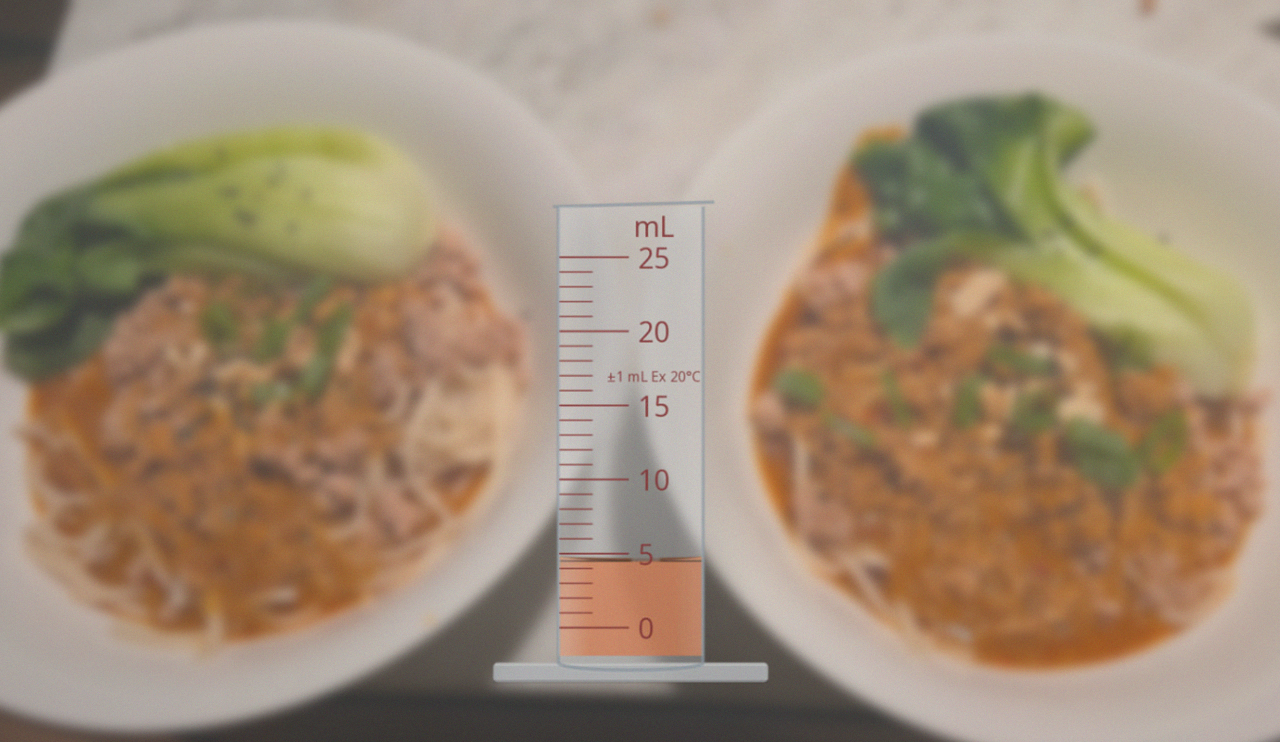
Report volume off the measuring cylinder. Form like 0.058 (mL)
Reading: 4.5 (mL)
